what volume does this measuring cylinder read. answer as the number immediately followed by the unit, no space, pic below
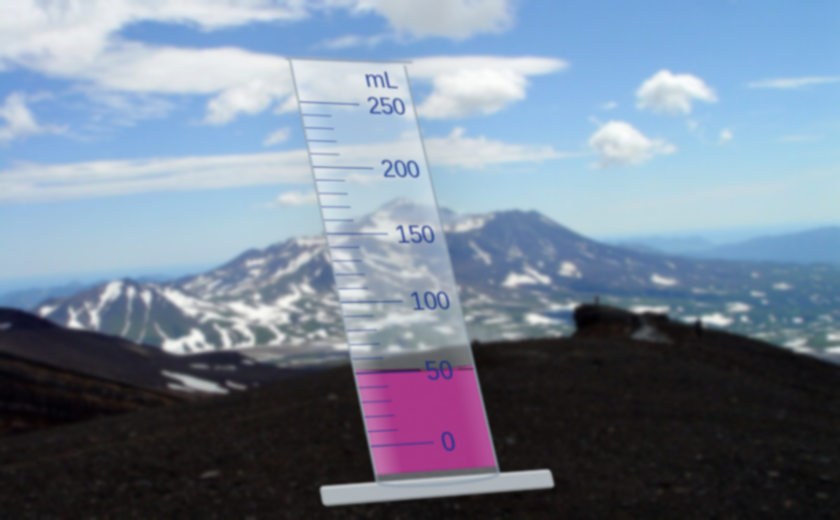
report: 50mL
